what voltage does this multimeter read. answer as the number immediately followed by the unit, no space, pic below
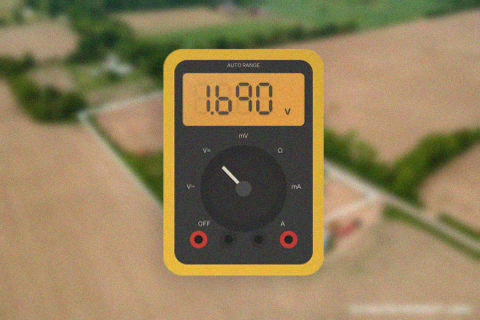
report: 1.690V
